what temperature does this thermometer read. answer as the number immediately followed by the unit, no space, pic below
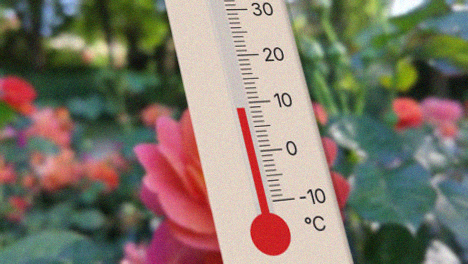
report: 9°C
